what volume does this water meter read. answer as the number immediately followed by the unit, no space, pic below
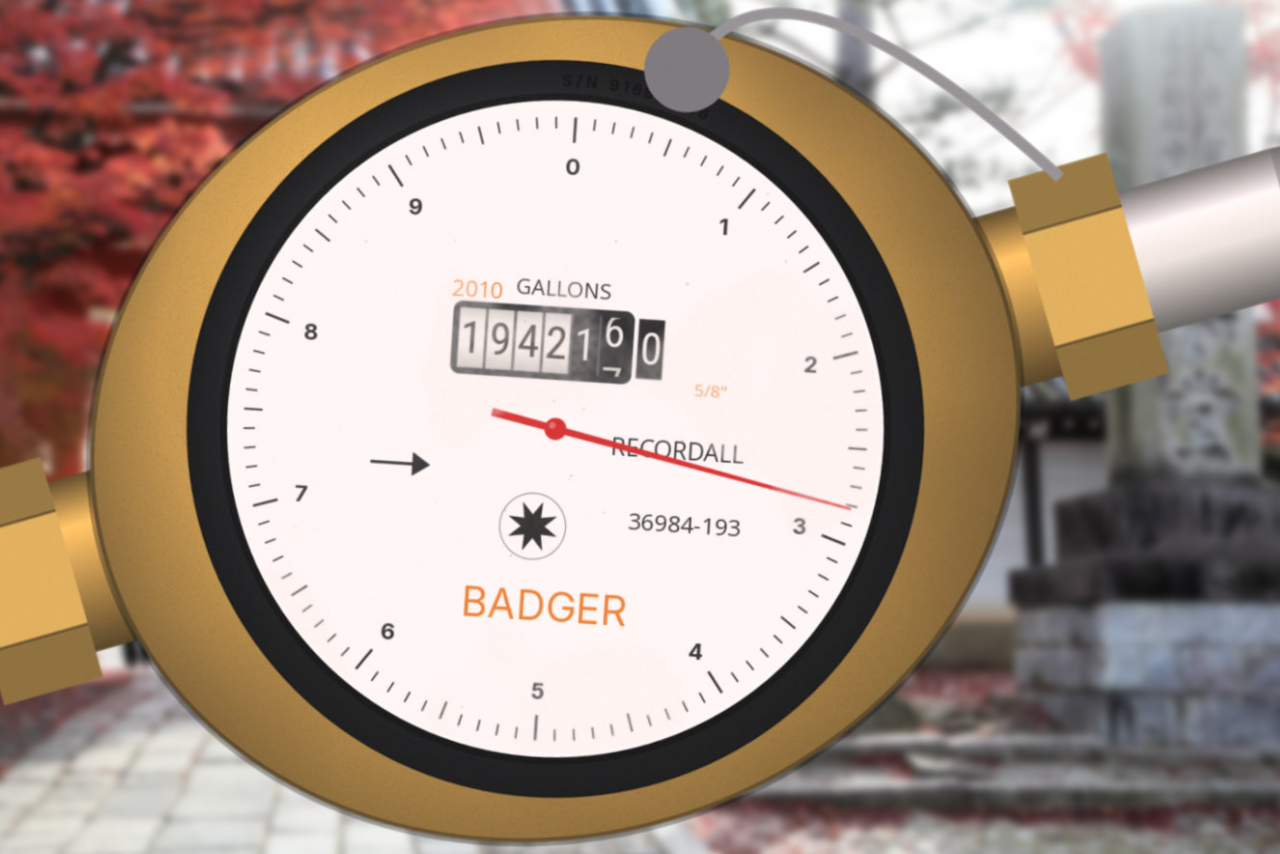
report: 1942162.8gal
